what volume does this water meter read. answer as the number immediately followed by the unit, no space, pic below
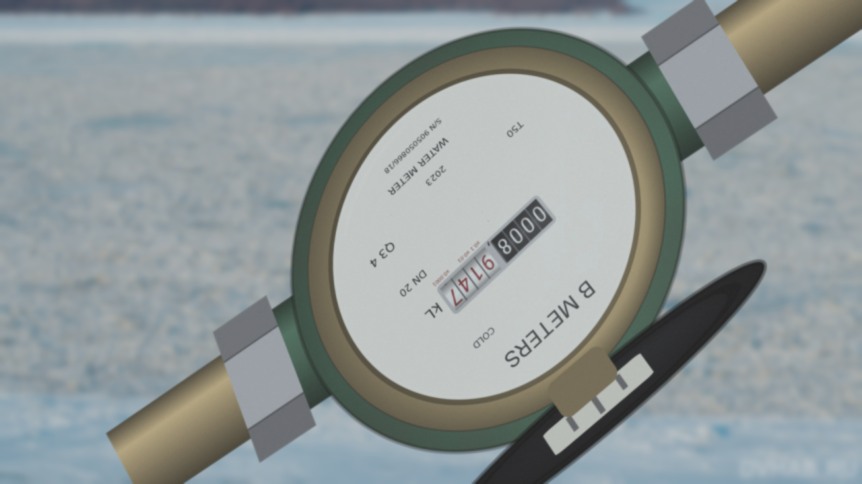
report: 8.9147kL
